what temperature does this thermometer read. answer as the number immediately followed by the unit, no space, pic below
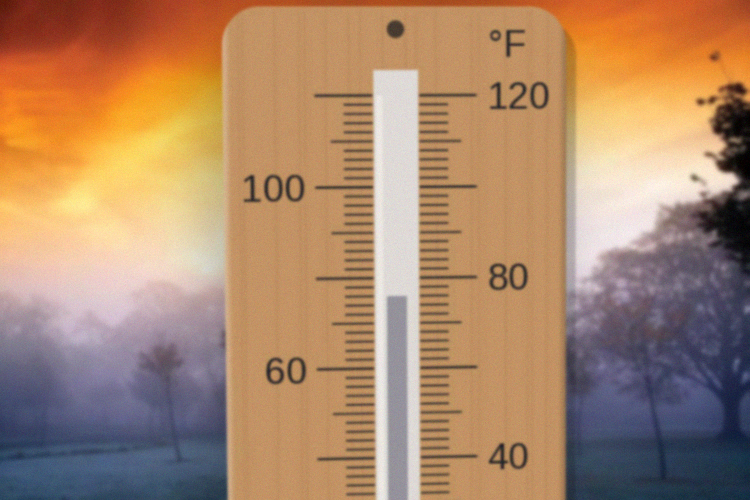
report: 76°F
